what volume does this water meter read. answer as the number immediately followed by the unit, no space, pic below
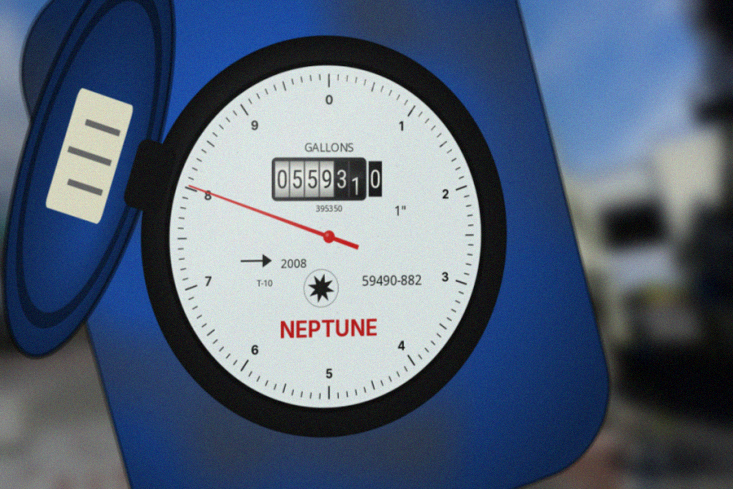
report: 559308.0gal
